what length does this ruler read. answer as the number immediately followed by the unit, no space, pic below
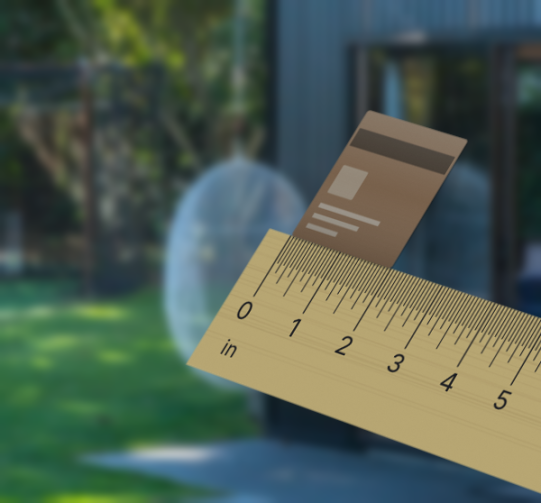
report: 2in
